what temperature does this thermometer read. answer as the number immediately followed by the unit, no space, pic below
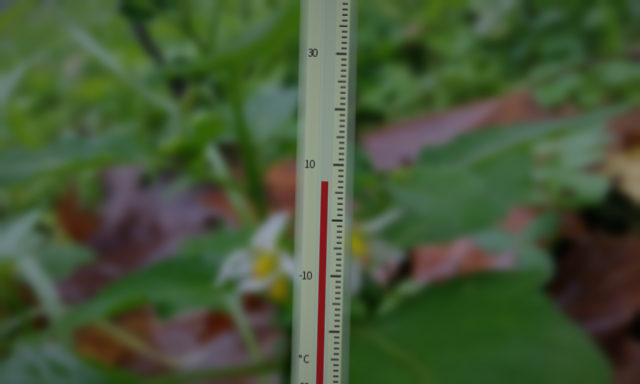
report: 7°C
